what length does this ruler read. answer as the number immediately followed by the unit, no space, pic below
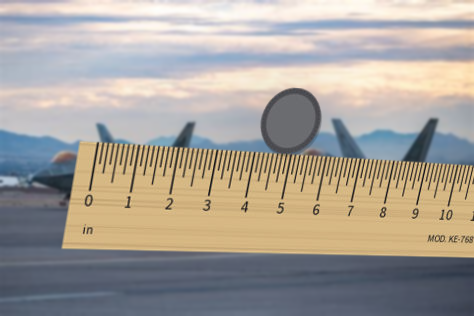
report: 1.625in
